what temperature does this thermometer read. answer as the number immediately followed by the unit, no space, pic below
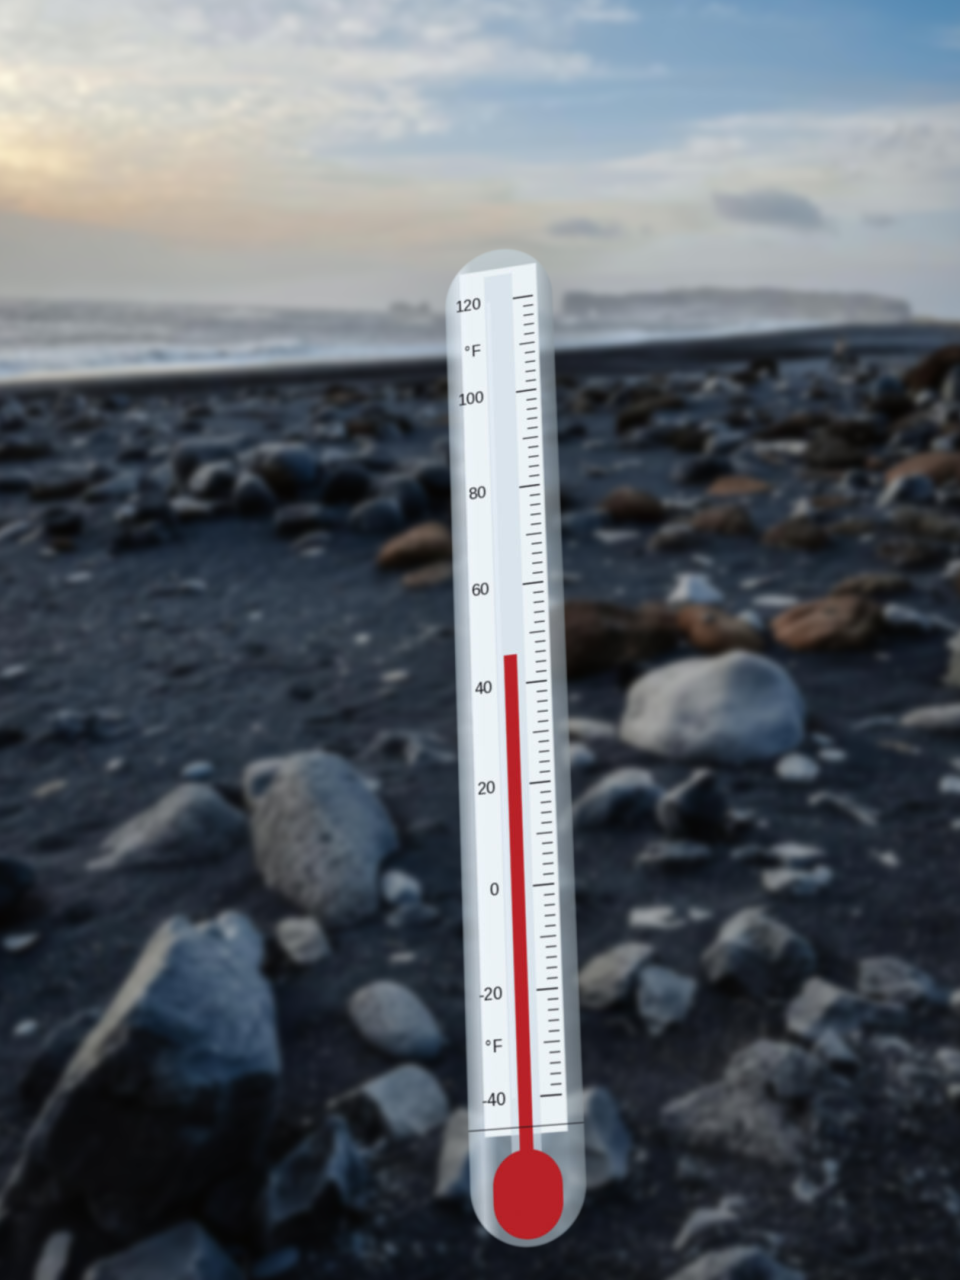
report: 46°F
